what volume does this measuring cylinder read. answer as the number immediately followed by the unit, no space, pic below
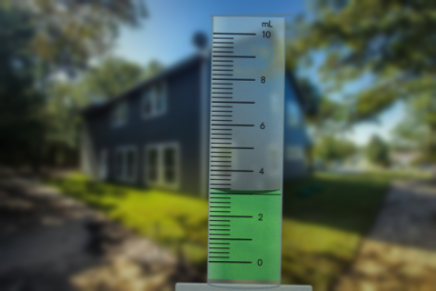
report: 3mL
